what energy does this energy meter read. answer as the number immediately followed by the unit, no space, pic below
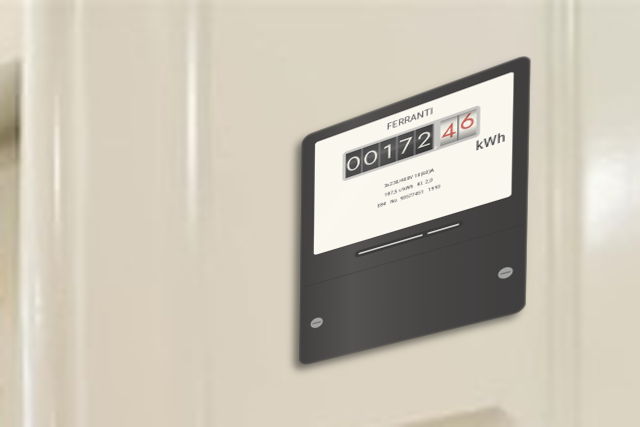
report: 172.46kWh
